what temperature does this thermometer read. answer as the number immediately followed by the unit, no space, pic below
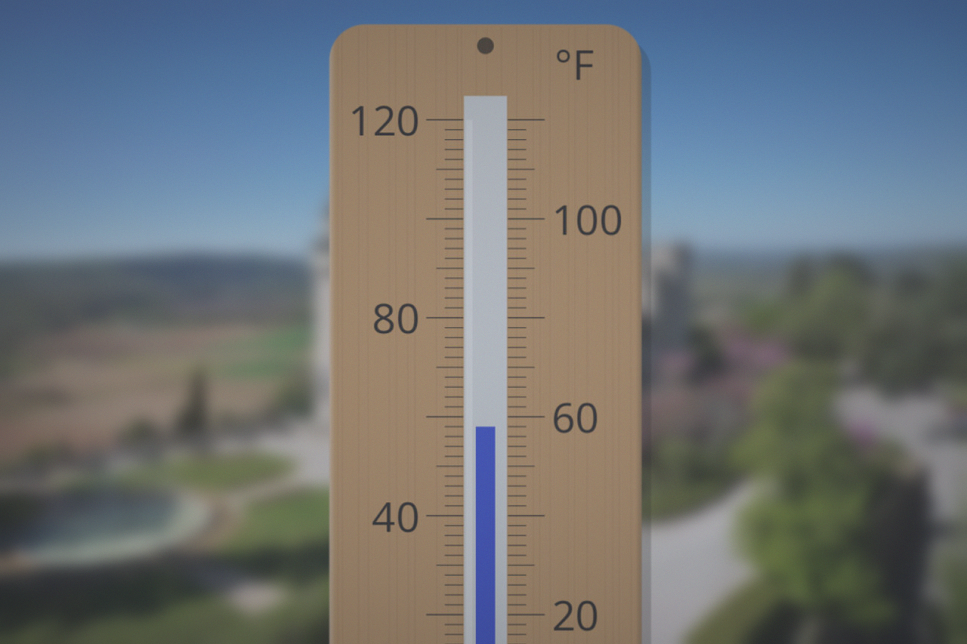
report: 58°F
